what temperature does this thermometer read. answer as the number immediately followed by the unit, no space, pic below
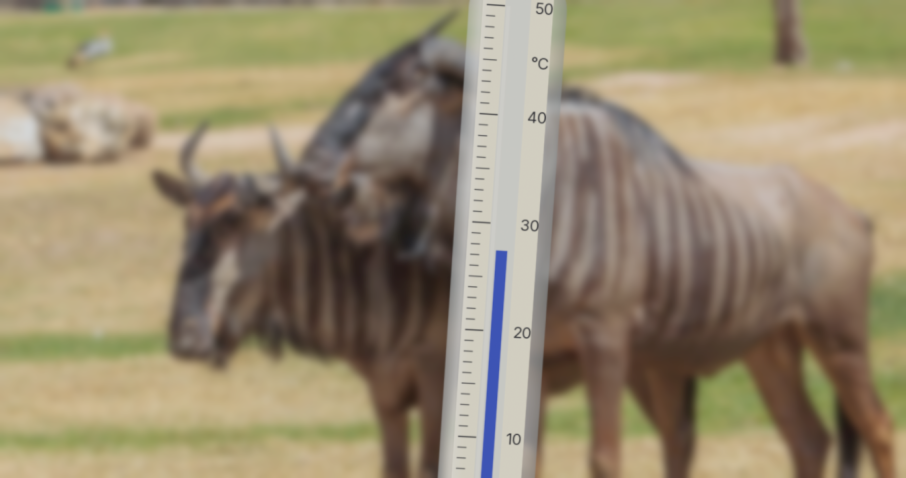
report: 27.5°C
